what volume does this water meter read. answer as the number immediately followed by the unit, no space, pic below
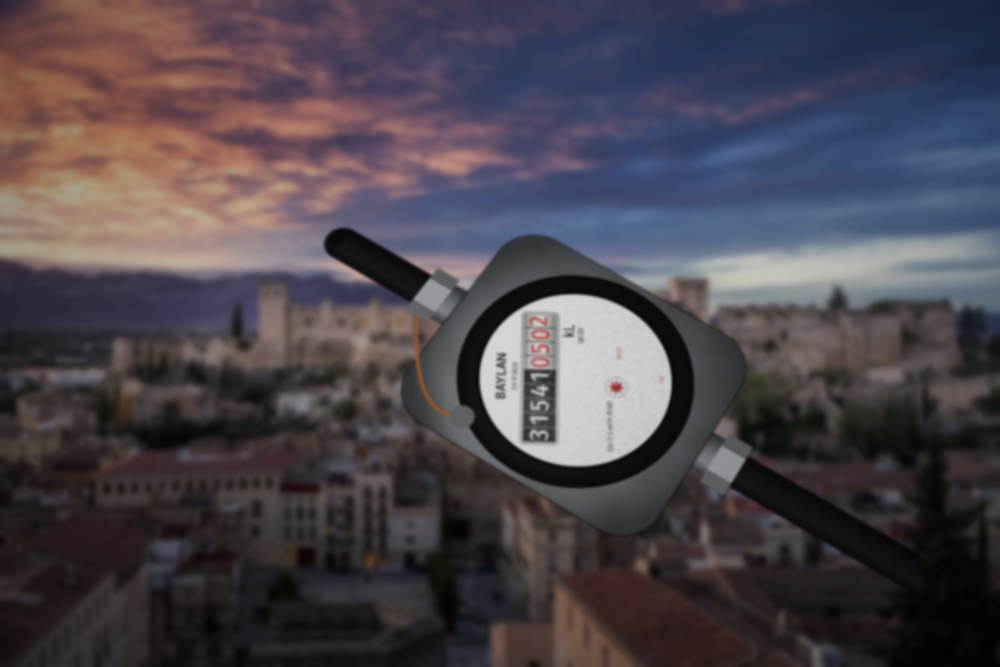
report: 31541.0502kL
